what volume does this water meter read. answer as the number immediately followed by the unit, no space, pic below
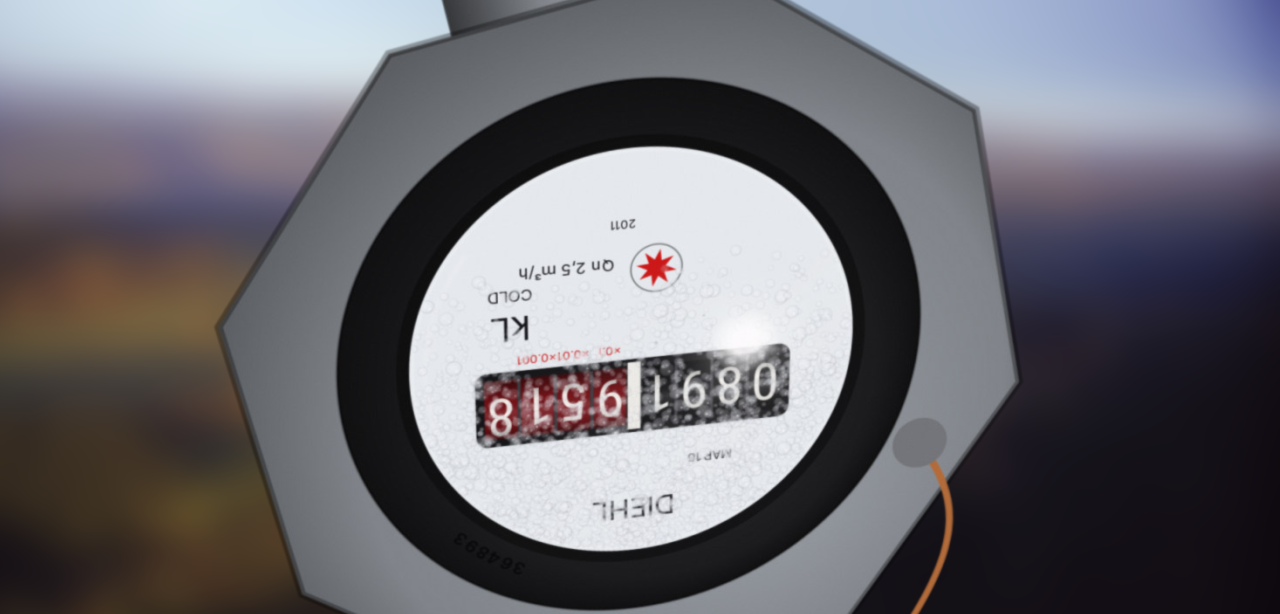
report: 891.9518kL
